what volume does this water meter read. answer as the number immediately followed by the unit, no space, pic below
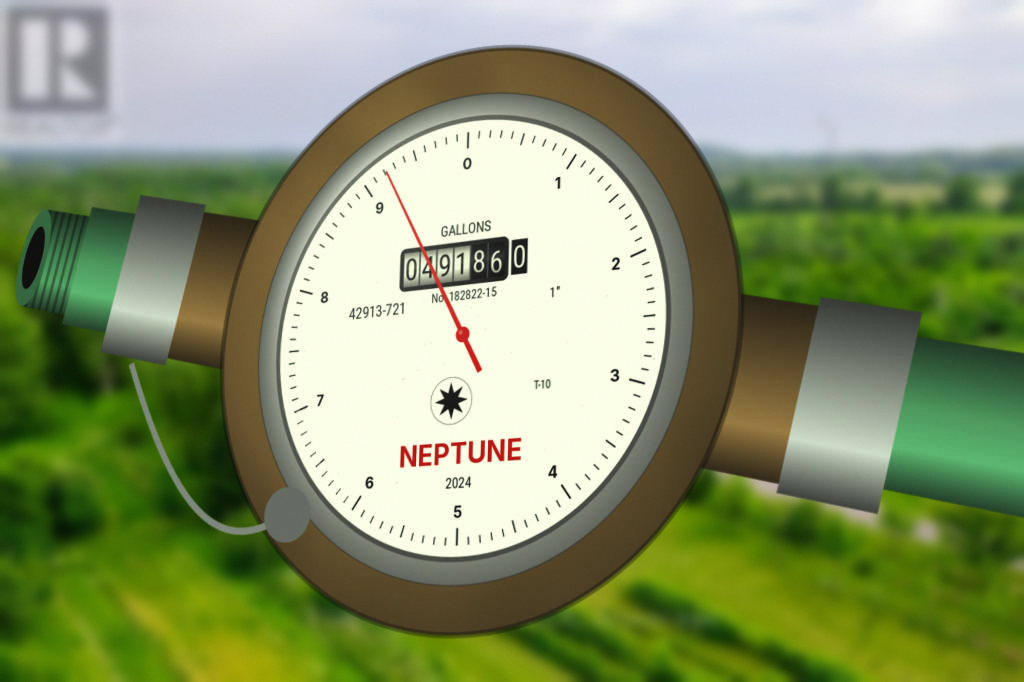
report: 491859.2gal
